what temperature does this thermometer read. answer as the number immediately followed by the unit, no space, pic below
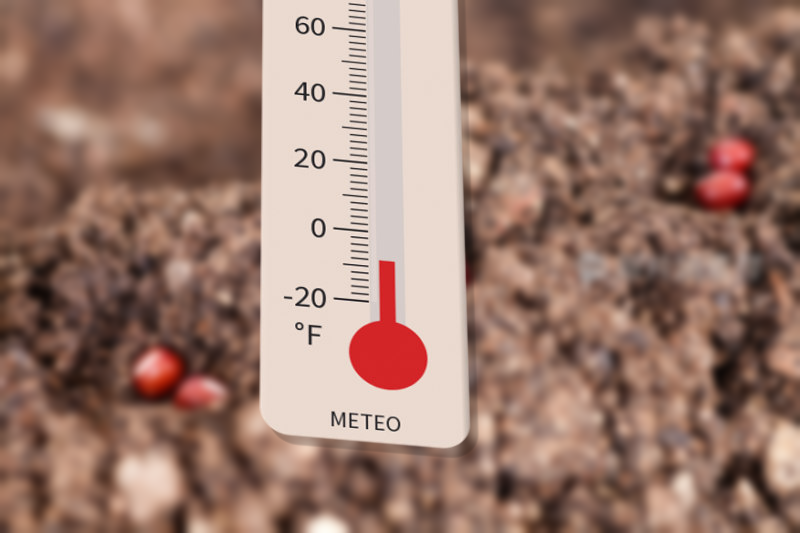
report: -8°F
